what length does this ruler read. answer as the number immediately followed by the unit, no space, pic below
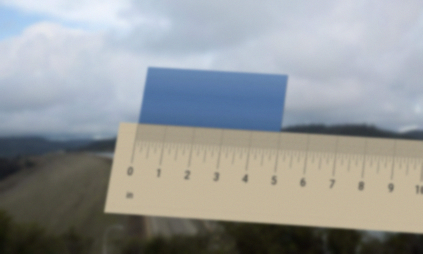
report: 5in
